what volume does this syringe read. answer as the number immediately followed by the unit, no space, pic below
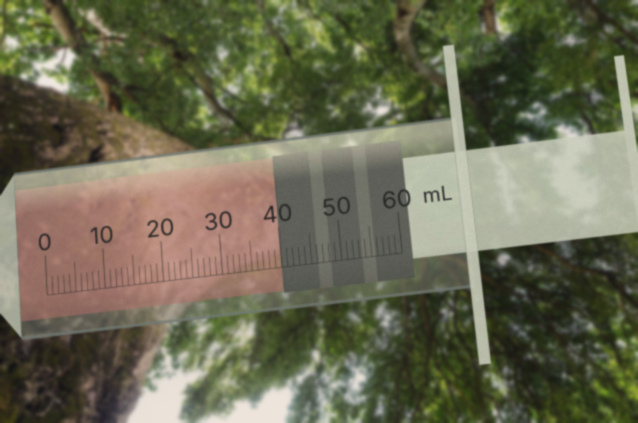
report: 40mL
